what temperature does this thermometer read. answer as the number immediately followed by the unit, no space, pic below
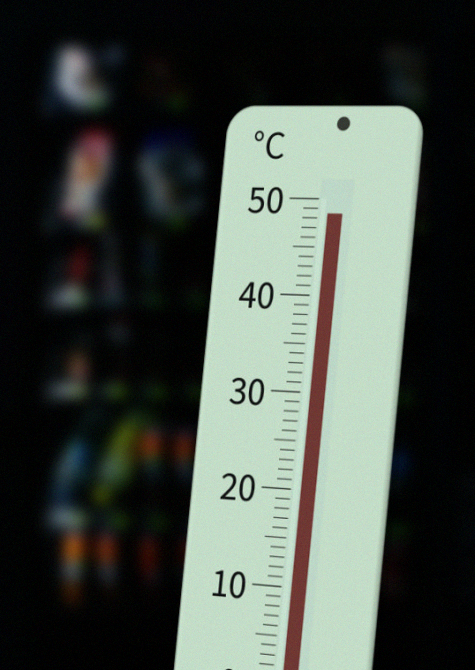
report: 48.5°C
